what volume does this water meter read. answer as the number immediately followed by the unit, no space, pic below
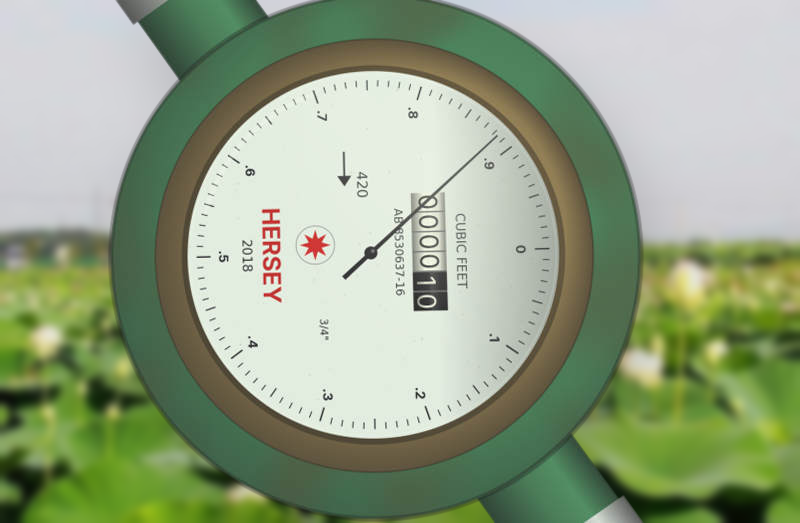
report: 9.88ft³
